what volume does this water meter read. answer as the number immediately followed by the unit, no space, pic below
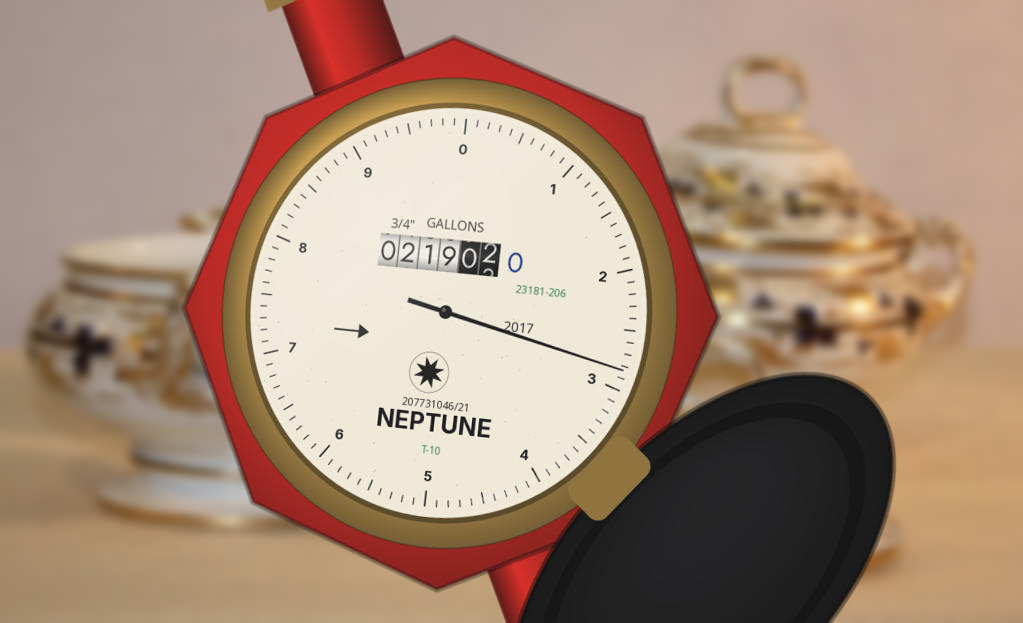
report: 219022.8gal
